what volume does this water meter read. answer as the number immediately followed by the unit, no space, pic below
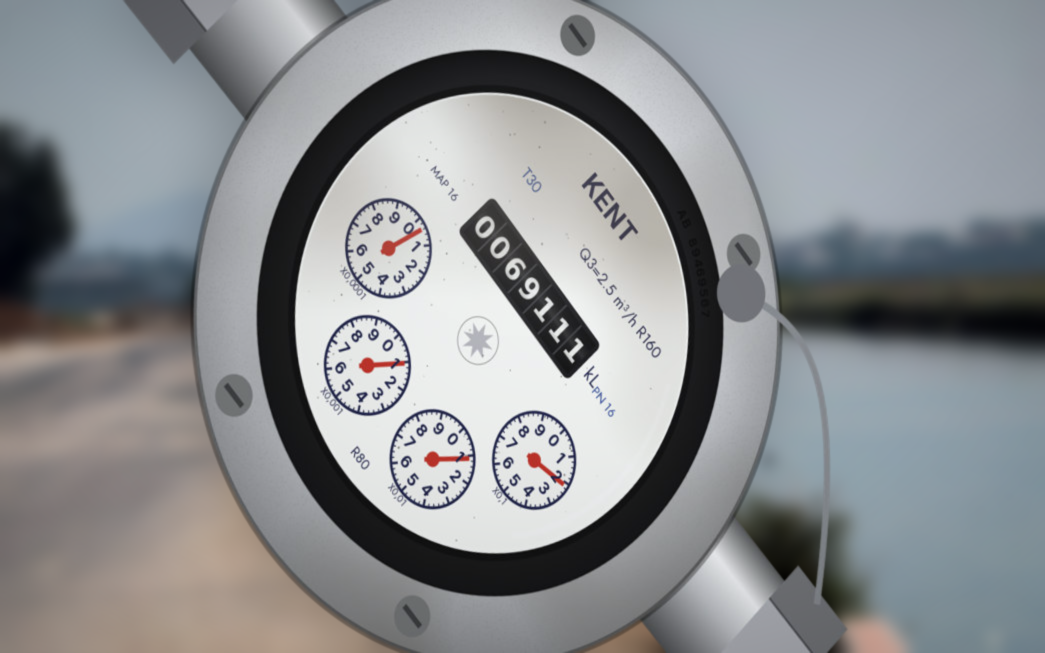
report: 69111.2110kL
